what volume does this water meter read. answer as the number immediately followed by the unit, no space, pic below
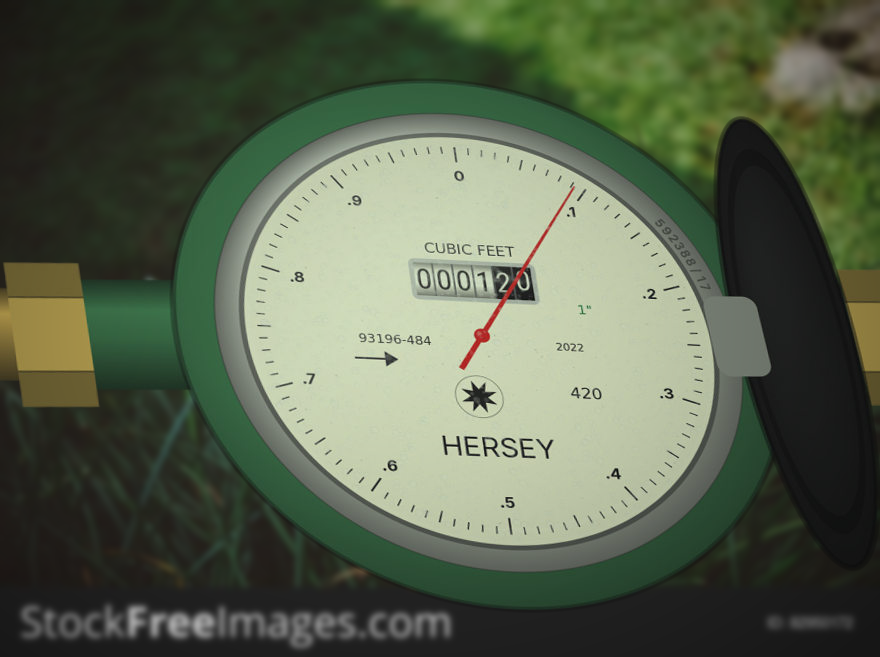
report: 120.09ft³
